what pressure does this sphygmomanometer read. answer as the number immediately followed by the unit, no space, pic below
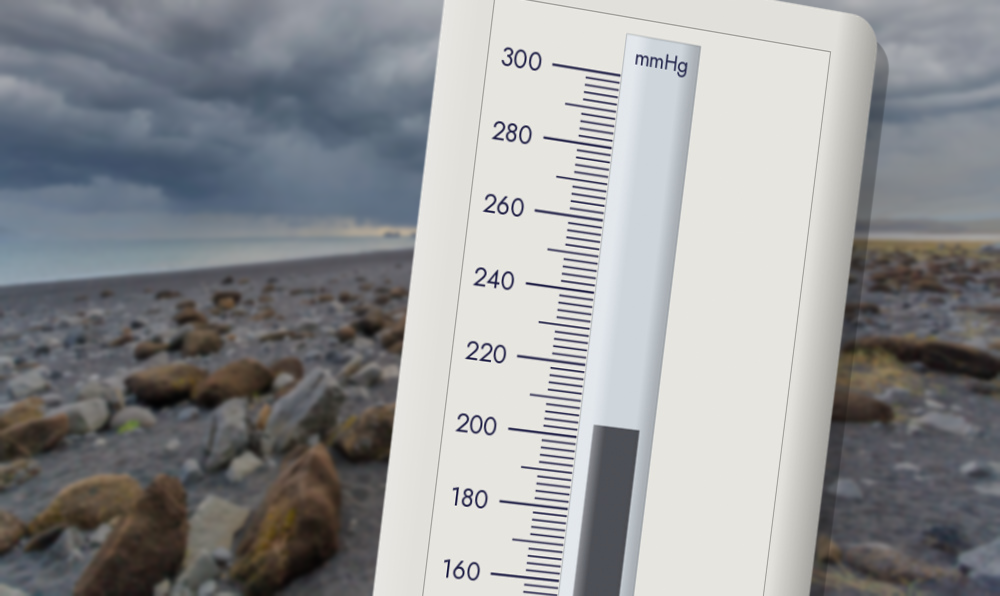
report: 204mmHg
